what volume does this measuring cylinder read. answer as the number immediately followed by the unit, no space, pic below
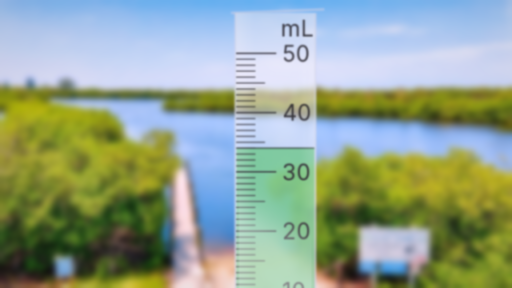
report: 34mL
